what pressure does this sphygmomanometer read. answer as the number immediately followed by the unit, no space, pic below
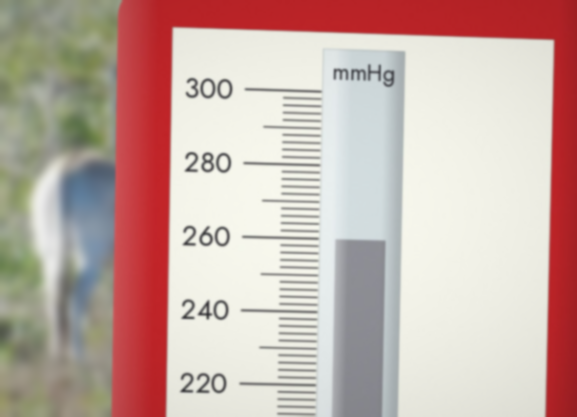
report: 260mmHg
